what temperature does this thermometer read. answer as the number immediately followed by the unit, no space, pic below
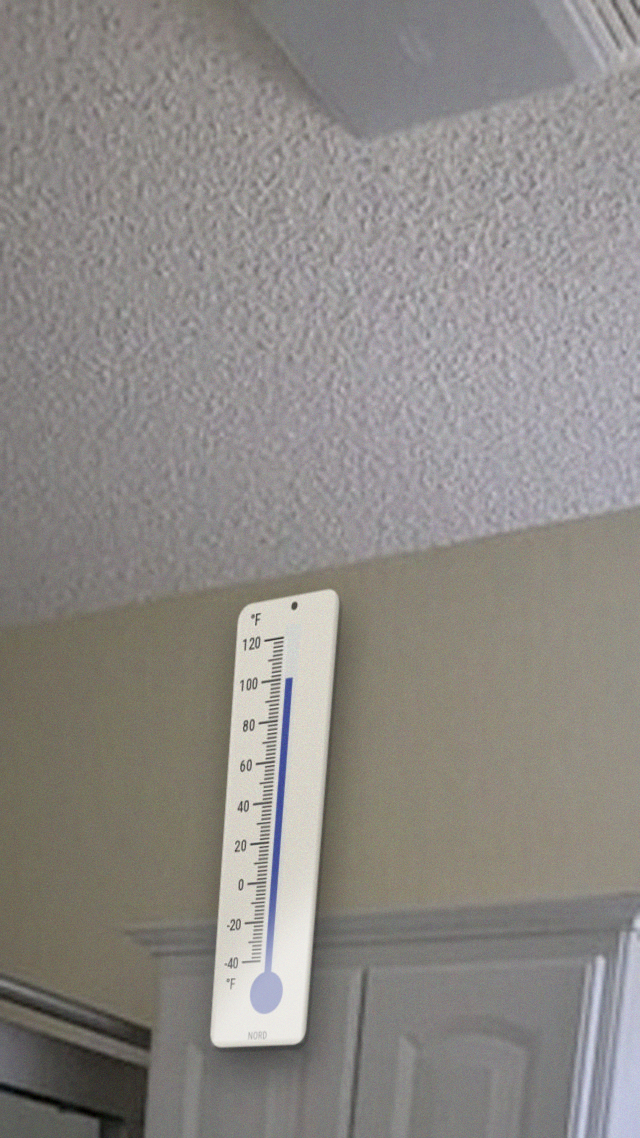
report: 100°F
